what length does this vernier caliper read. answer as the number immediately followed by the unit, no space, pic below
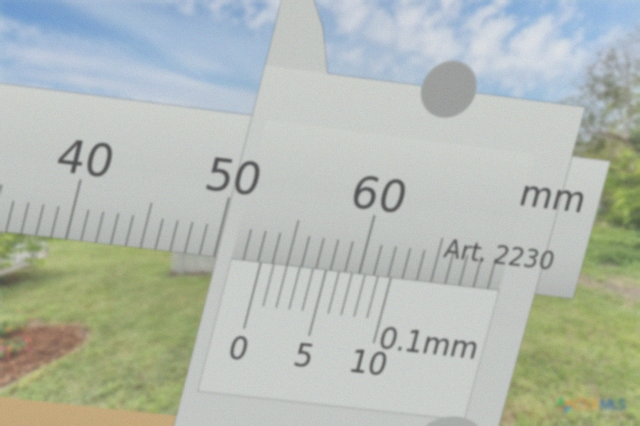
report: 53.2mm
